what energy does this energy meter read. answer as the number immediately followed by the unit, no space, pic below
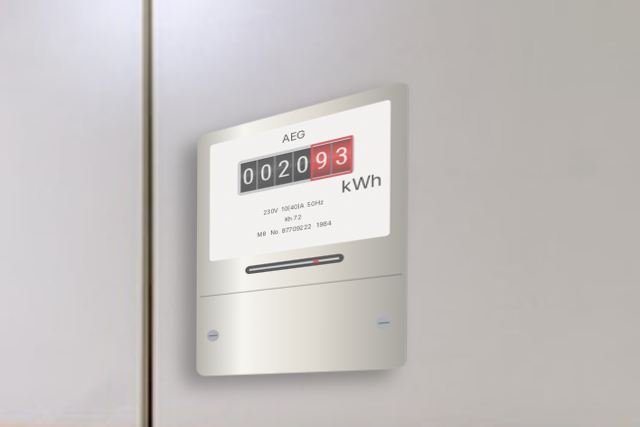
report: 20.93kWh
